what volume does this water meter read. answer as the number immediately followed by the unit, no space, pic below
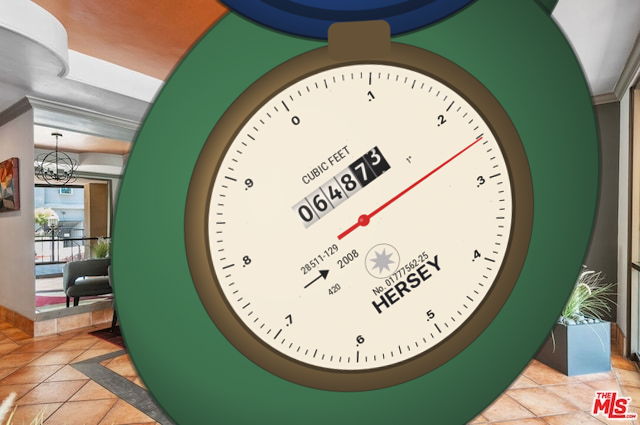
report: 64873.25ft³
